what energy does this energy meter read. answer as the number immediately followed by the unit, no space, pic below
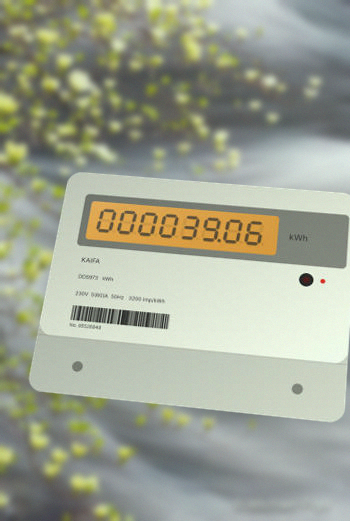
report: 39.06kWh
